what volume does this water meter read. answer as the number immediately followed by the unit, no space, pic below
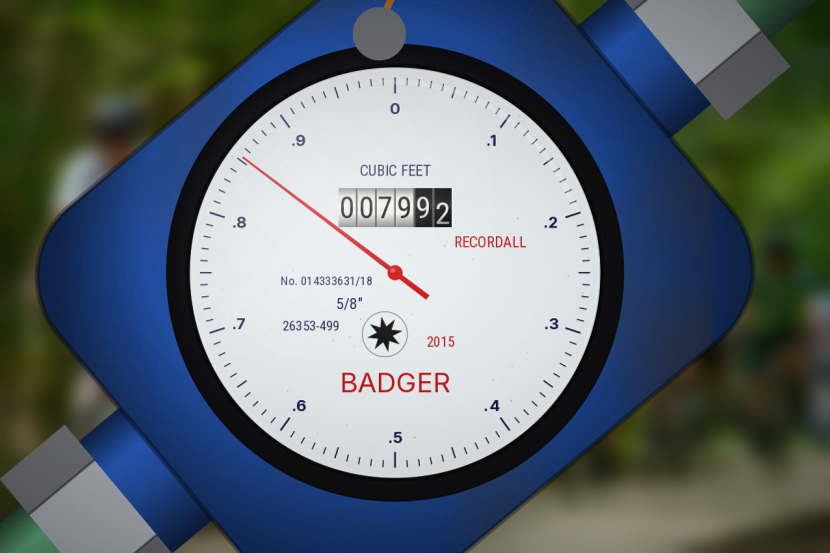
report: 7991.85ft³
